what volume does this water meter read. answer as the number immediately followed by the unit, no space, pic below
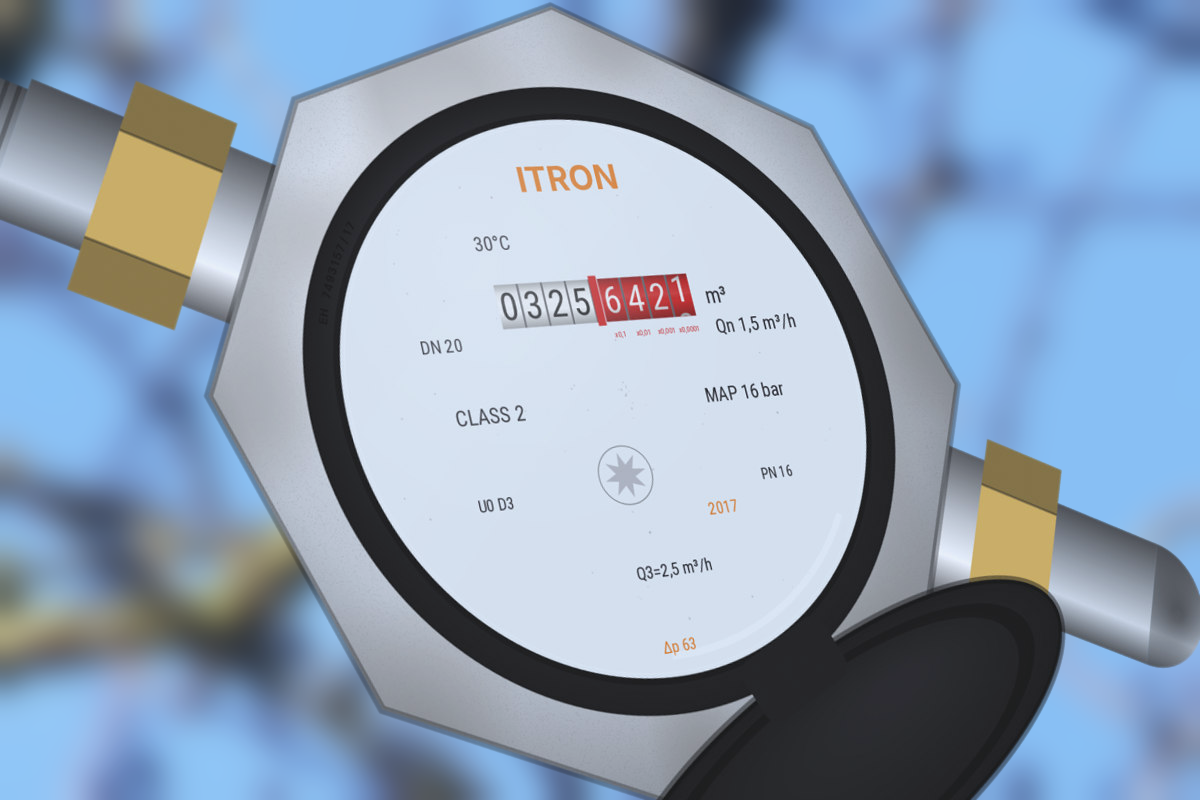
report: 325.6421m³
